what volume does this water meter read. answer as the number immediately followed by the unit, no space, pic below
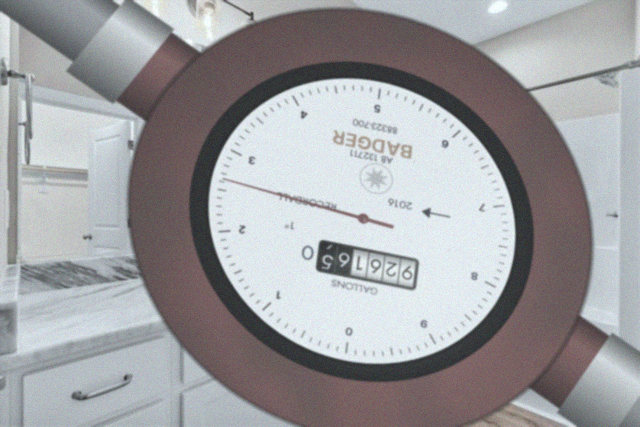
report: 9261652.6gal
